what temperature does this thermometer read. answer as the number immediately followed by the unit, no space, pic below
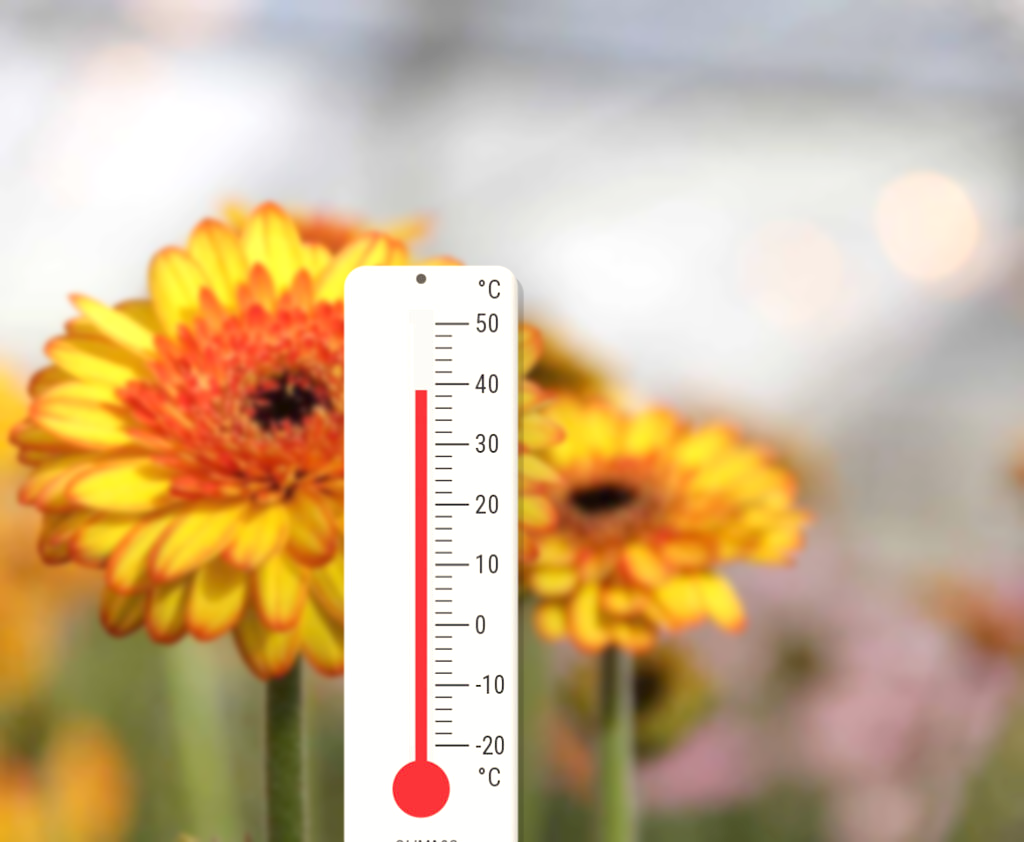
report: 39°C
